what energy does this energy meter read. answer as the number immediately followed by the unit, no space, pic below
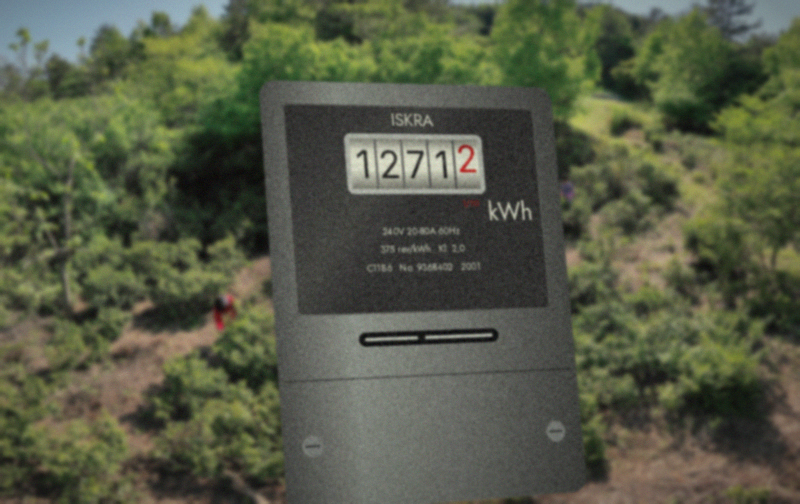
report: 1271.2kWh
